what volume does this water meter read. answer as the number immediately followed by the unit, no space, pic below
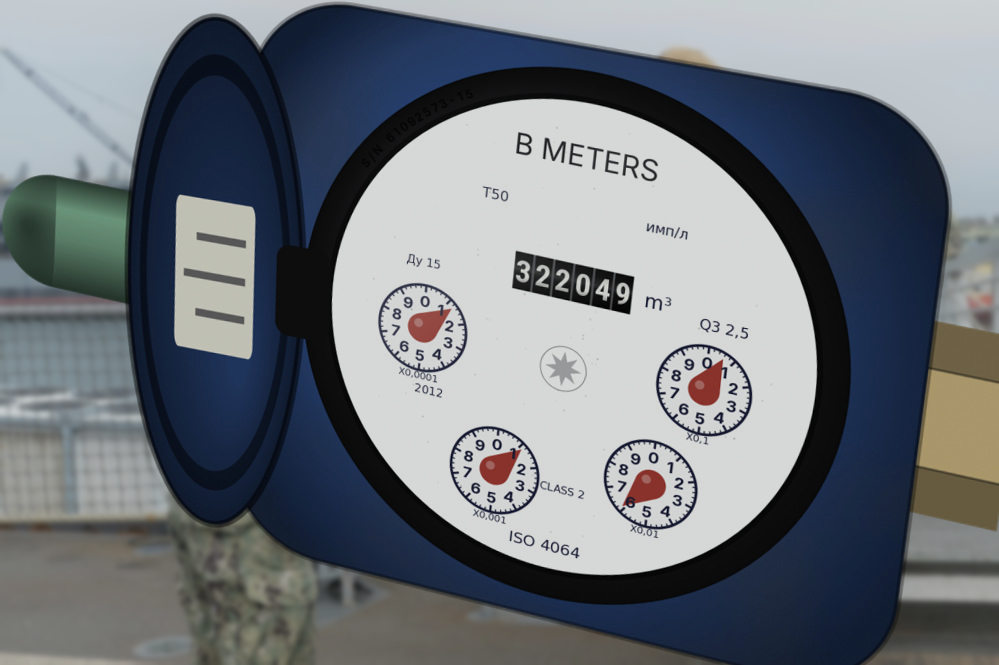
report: 322049.0611m³
